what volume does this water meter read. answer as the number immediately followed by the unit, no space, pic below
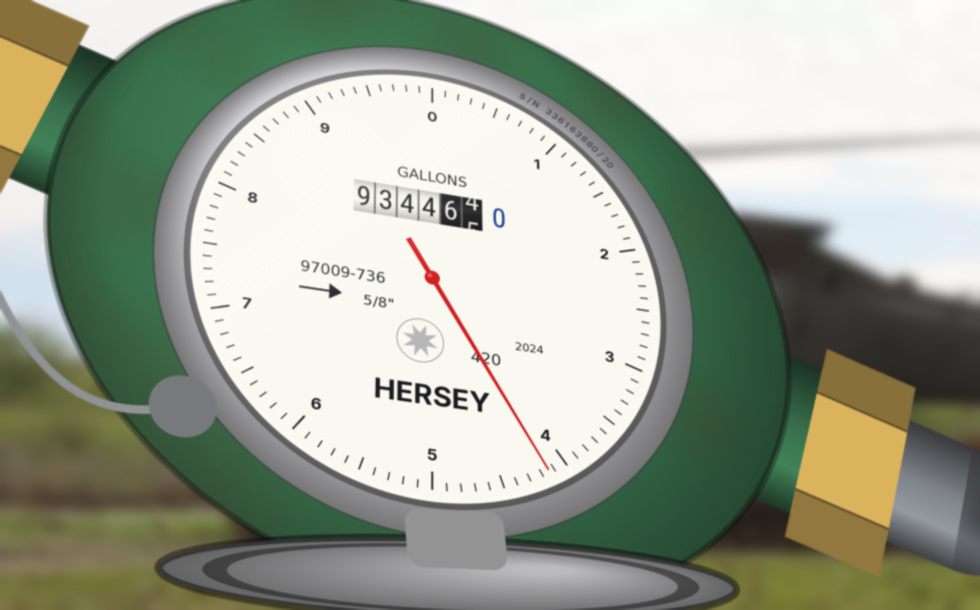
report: 9344644.1gal
